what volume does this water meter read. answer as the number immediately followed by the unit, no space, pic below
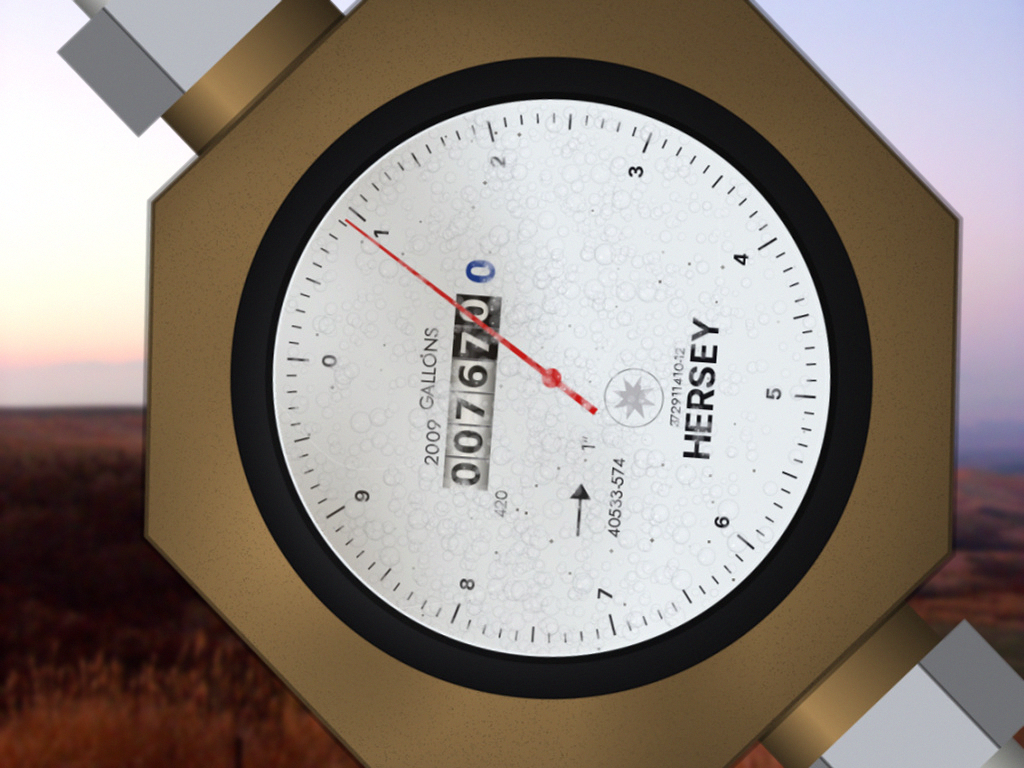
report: 76700.9gal
